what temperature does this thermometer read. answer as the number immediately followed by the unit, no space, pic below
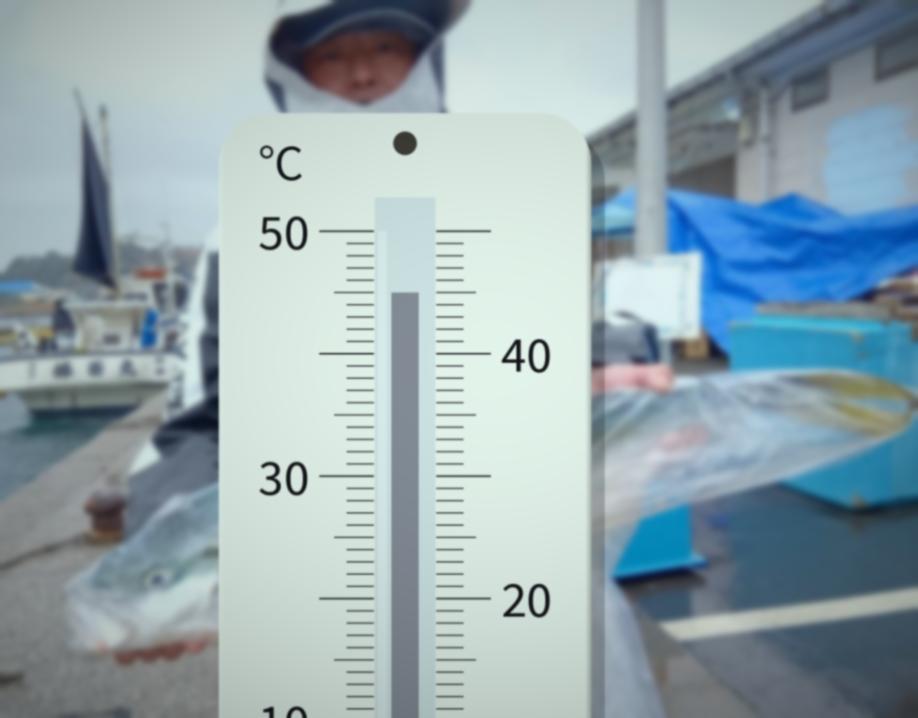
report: 45°C
